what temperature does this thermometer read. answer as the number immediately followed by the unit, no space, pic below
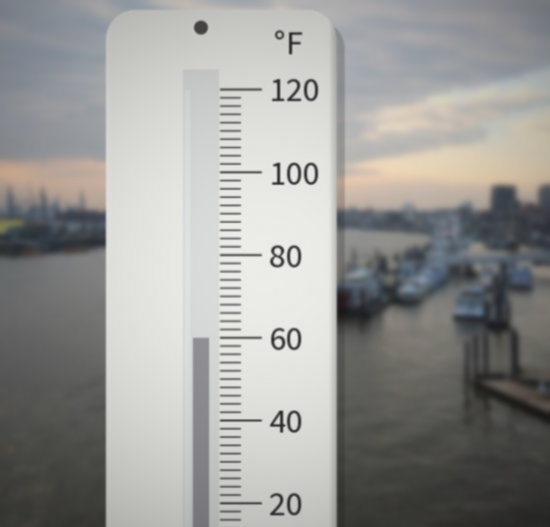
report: 60°F
